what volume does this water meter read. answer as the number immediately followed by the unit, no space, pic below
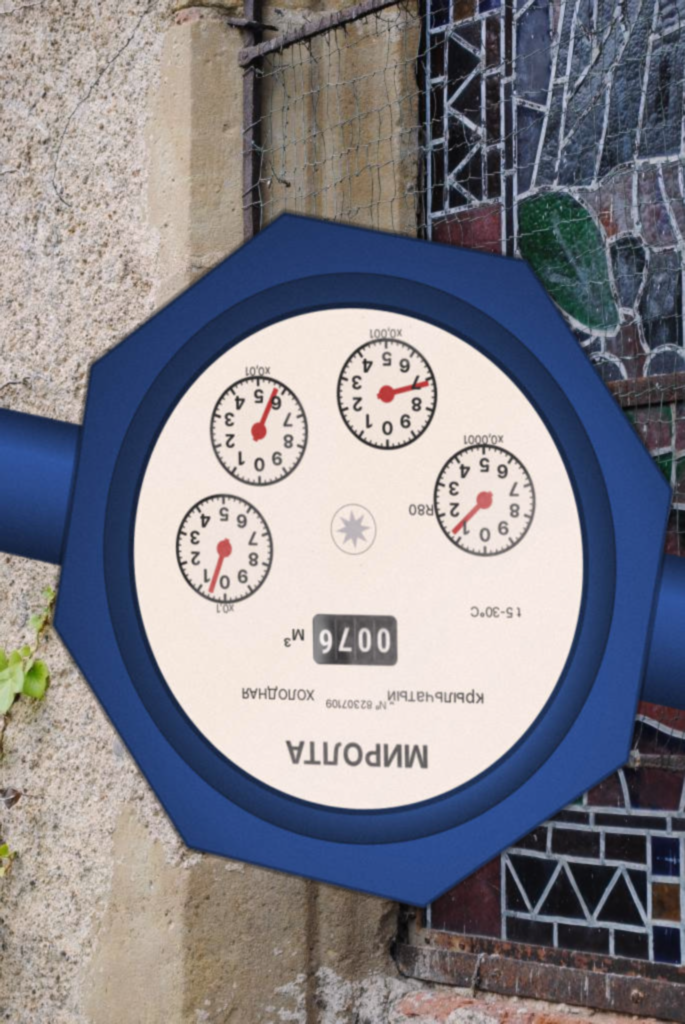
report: 76.0571m³
